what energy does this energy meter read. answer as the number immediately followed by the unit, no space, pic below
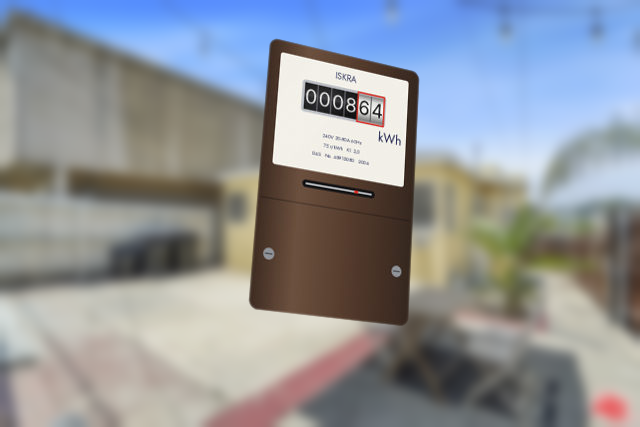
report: 8.64kWh
